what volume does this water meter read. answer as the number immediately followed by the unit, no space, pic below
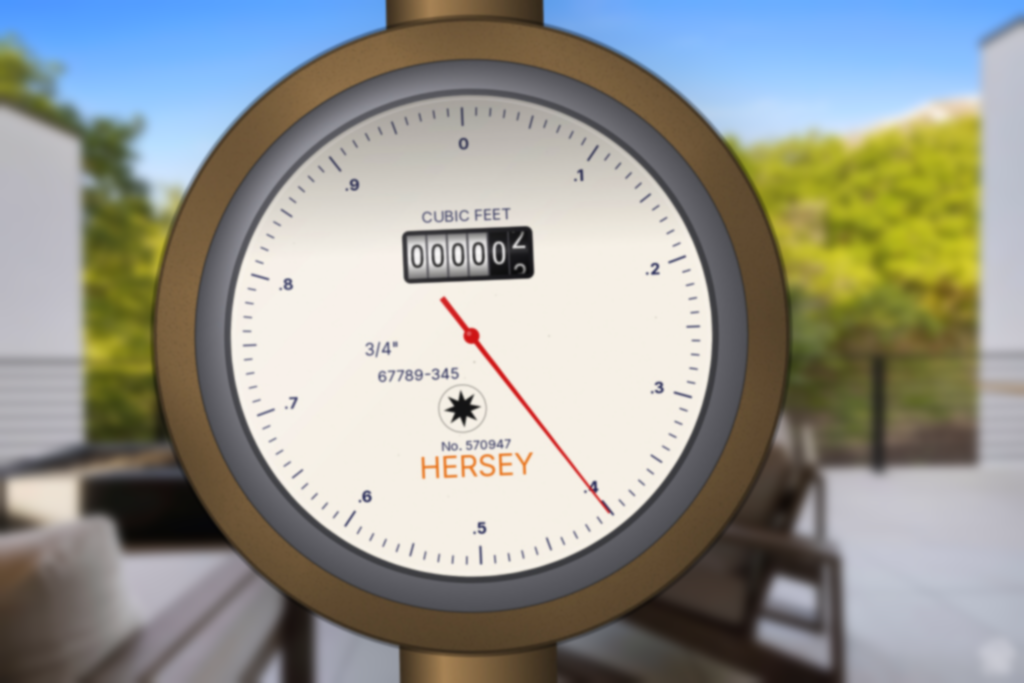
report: 2.40ft³
